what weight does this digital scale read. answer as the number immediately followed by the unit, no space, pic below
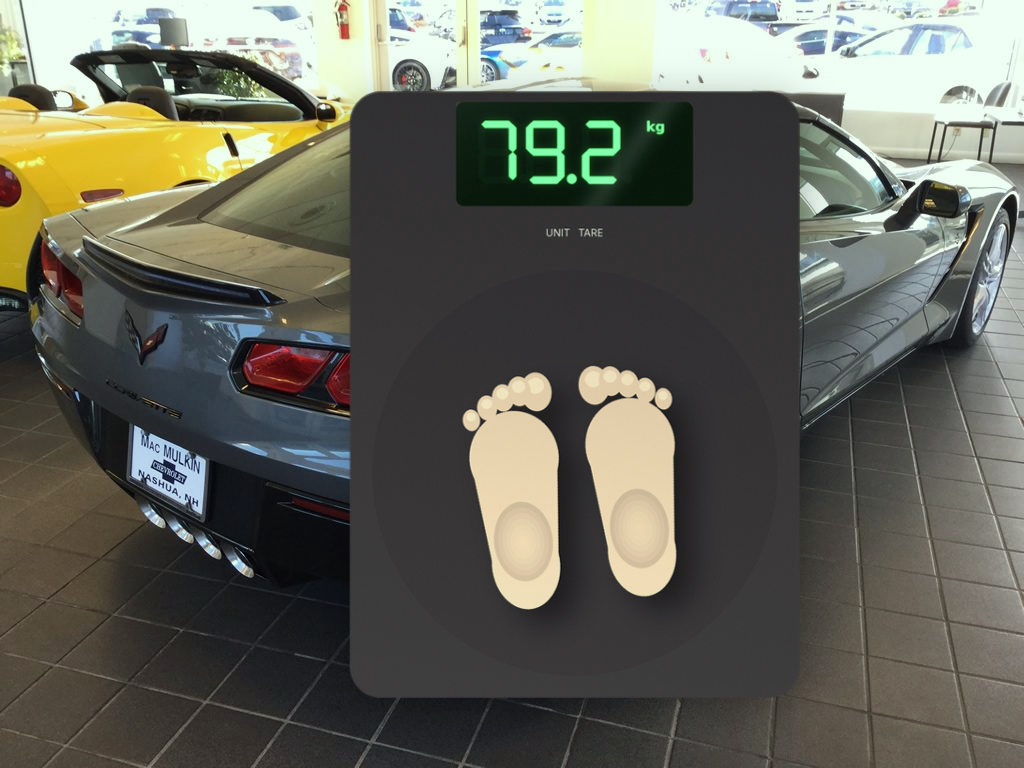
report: 79.2kg
